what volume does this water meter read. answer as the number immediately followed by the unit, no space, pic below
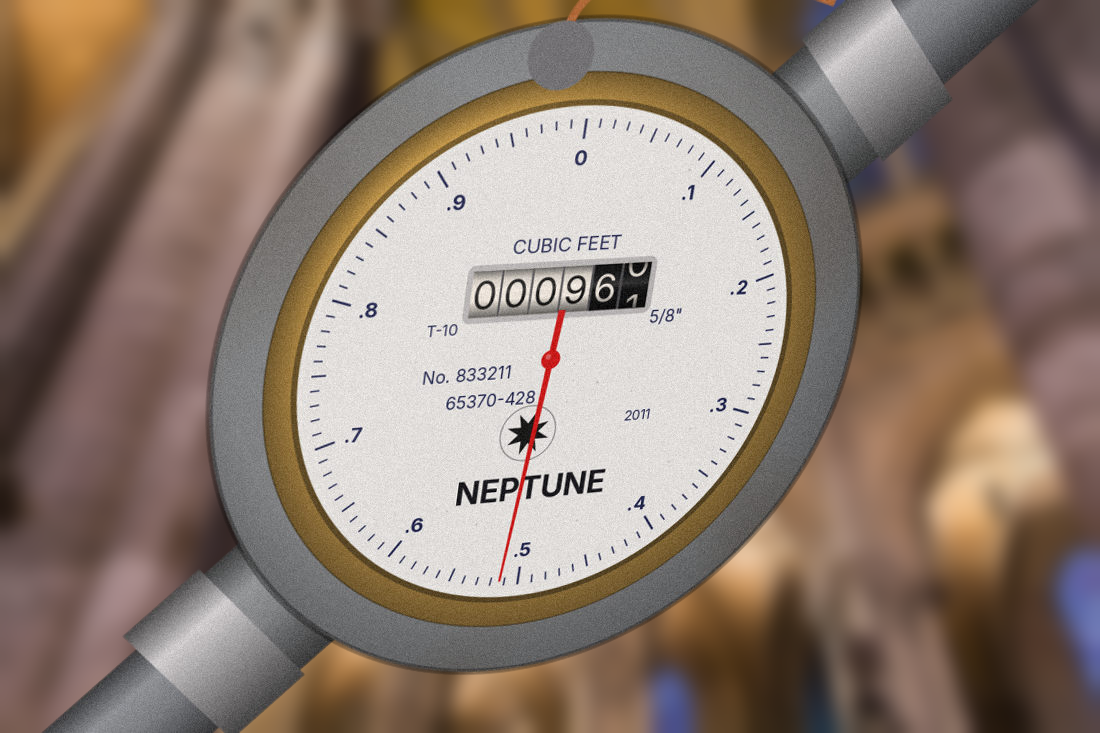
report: 960.51ft³
